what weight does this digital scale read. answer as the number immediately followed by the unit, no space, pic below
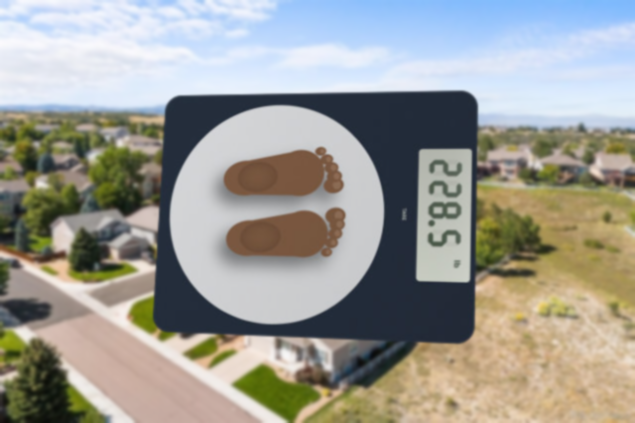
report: 228.5lb
